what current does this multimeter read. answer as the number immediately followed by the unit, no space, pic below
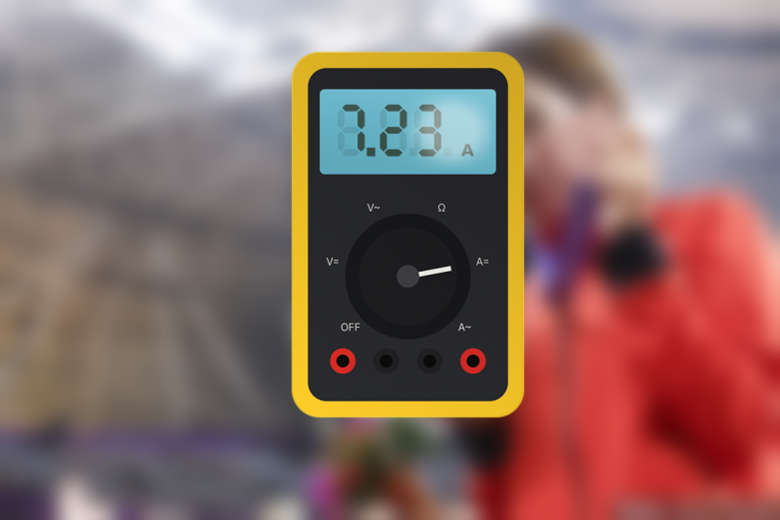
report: 7.23A
